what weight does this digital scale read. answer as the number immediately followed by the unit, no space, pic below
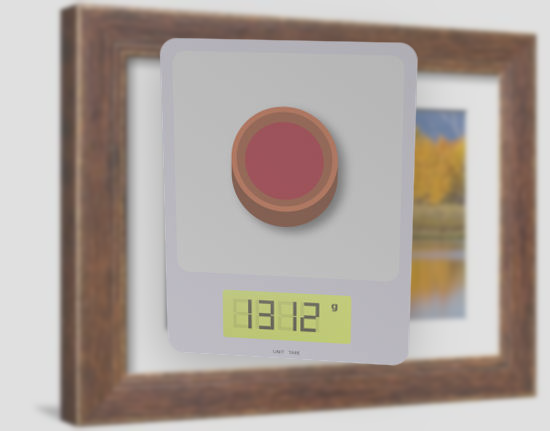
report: 1312g
